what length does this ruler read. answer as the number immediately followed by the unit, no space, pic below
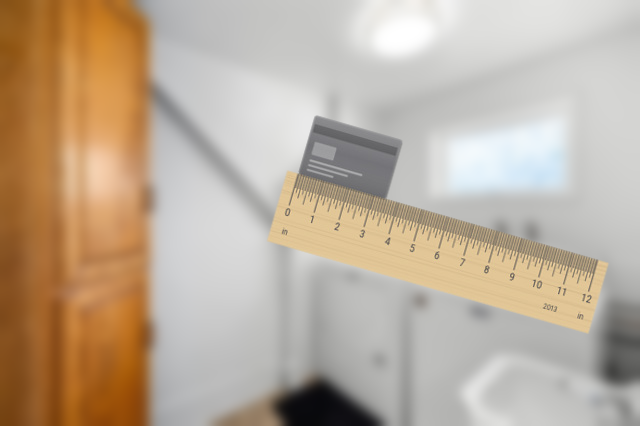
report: 3.5in
